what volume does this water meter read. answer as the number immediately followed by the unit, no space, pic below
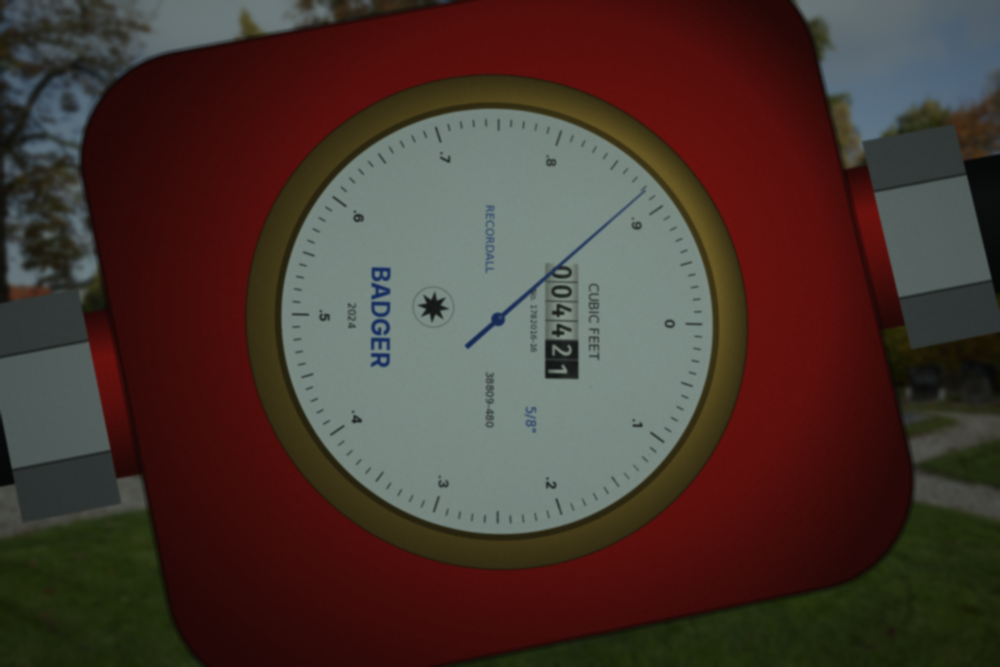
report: 4420.88ft³
